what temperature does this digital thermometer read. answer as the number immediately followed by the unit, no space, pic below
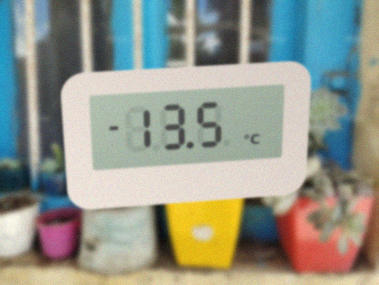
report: -13.5°C
